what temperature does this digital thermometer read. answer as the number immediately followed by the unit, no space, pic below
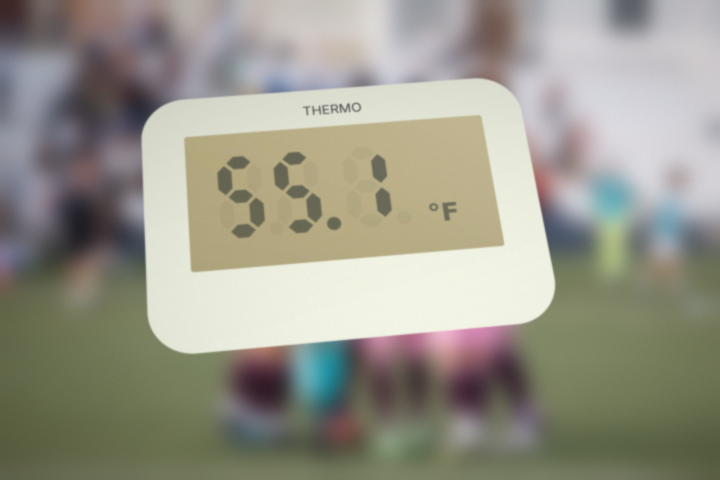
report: 55.1°F
